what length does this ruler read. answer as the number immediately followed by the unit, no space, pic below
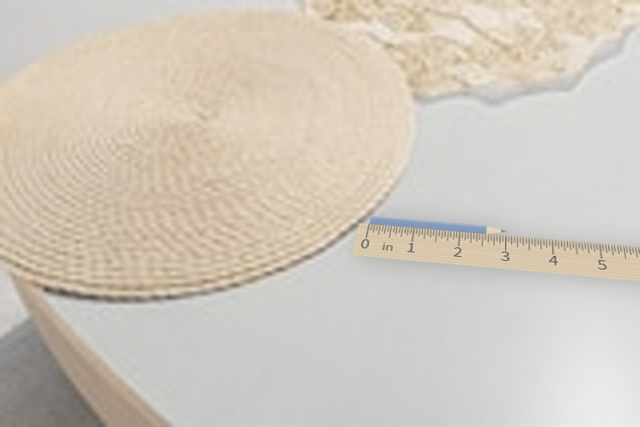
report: 3in
